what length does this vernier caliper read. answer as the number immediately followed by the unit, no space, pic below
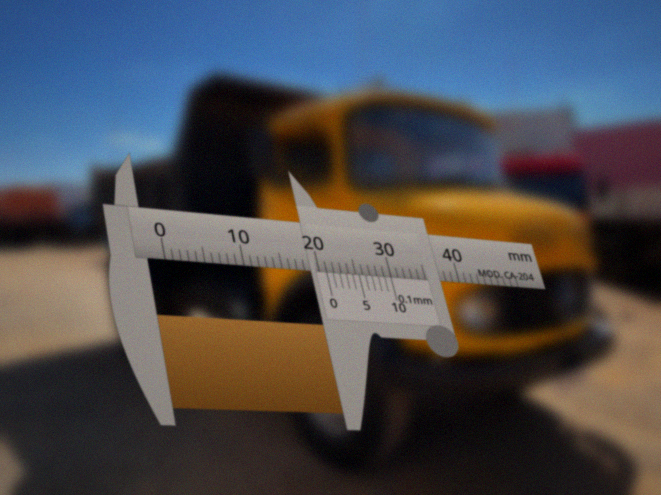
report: 21.0mm
